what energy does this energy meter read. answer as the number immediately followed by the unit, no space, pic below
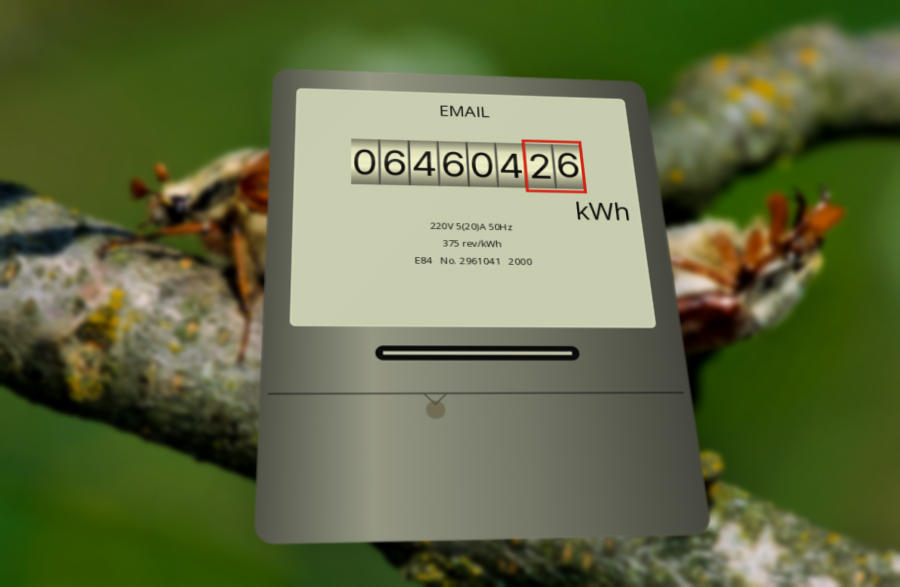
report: 64604.26kWh
